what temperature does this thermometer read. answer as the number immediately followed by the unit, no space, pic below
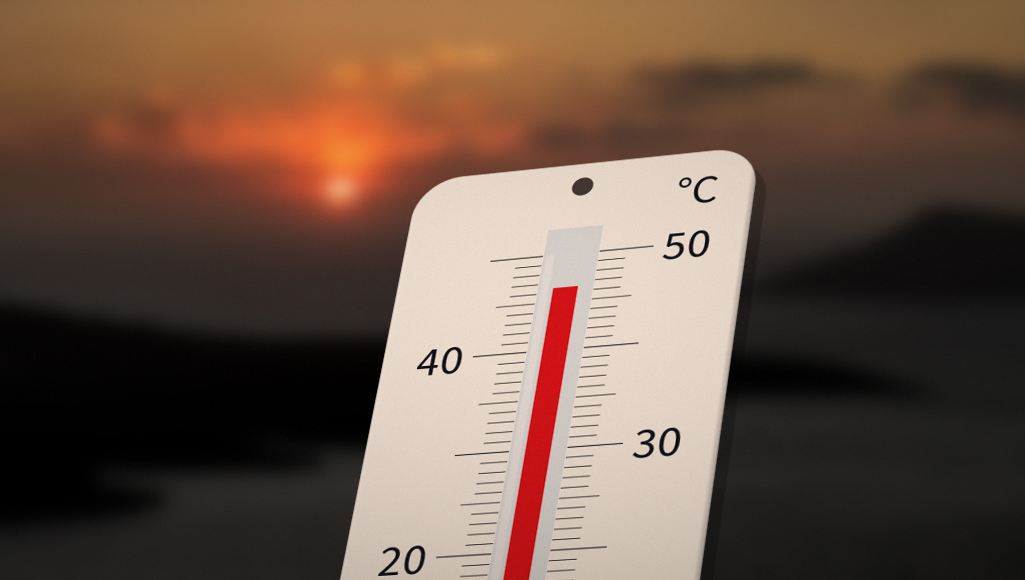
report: 46.5°C
